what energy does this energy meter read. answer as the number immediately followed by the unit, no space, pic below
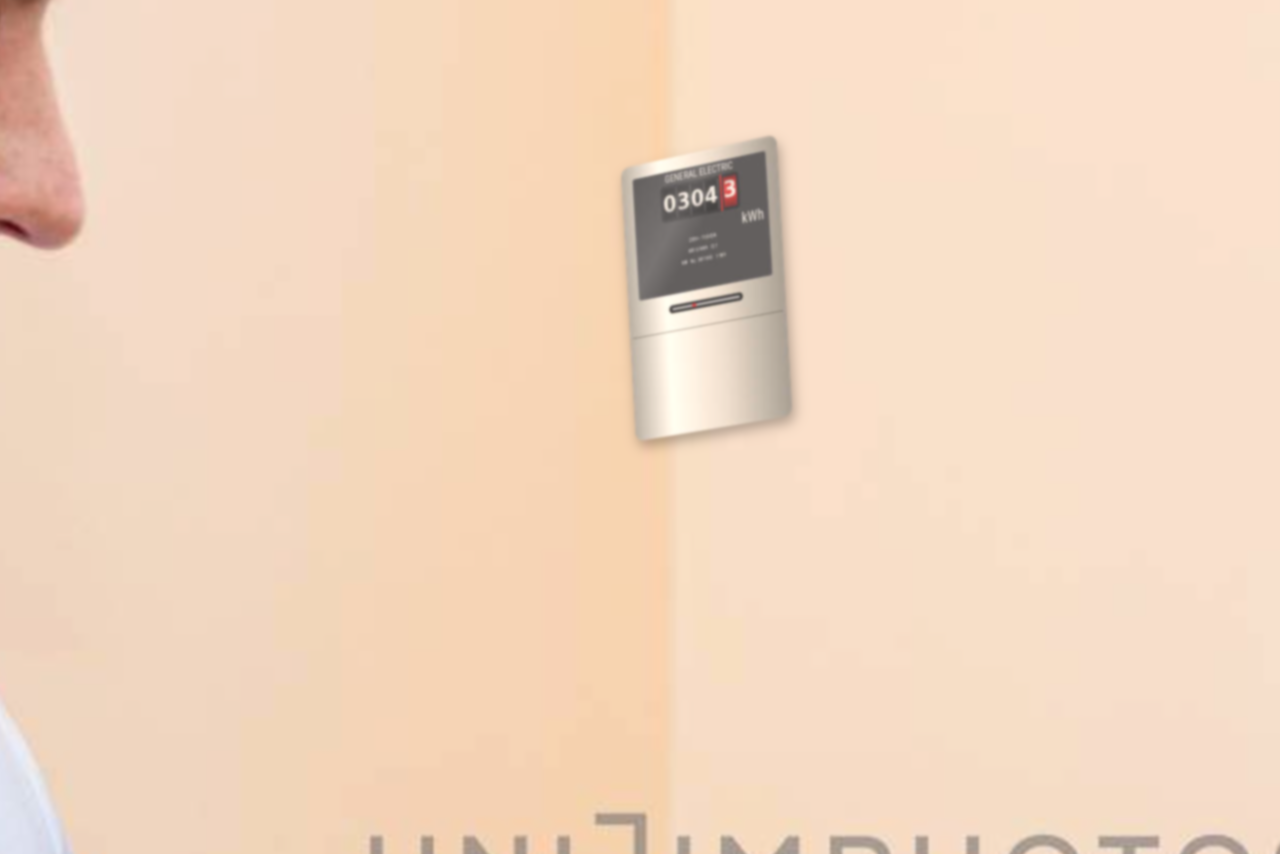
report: 304.3kWh
